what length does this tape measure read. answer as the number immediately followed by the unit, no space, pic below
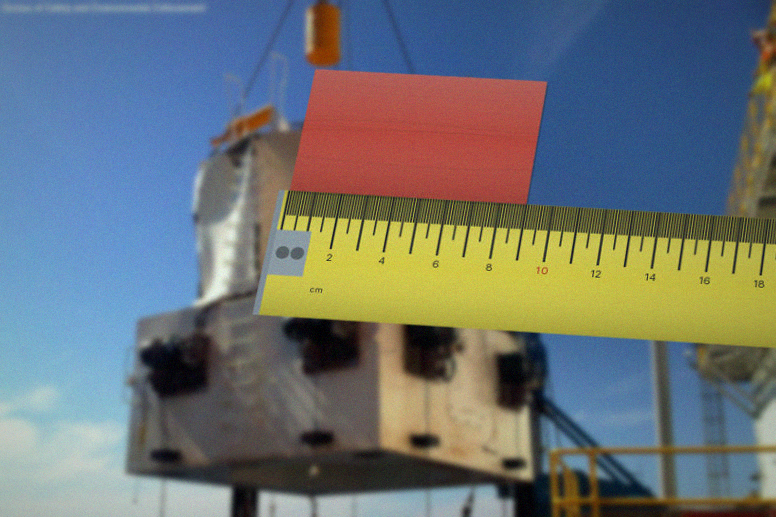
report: 9cm
